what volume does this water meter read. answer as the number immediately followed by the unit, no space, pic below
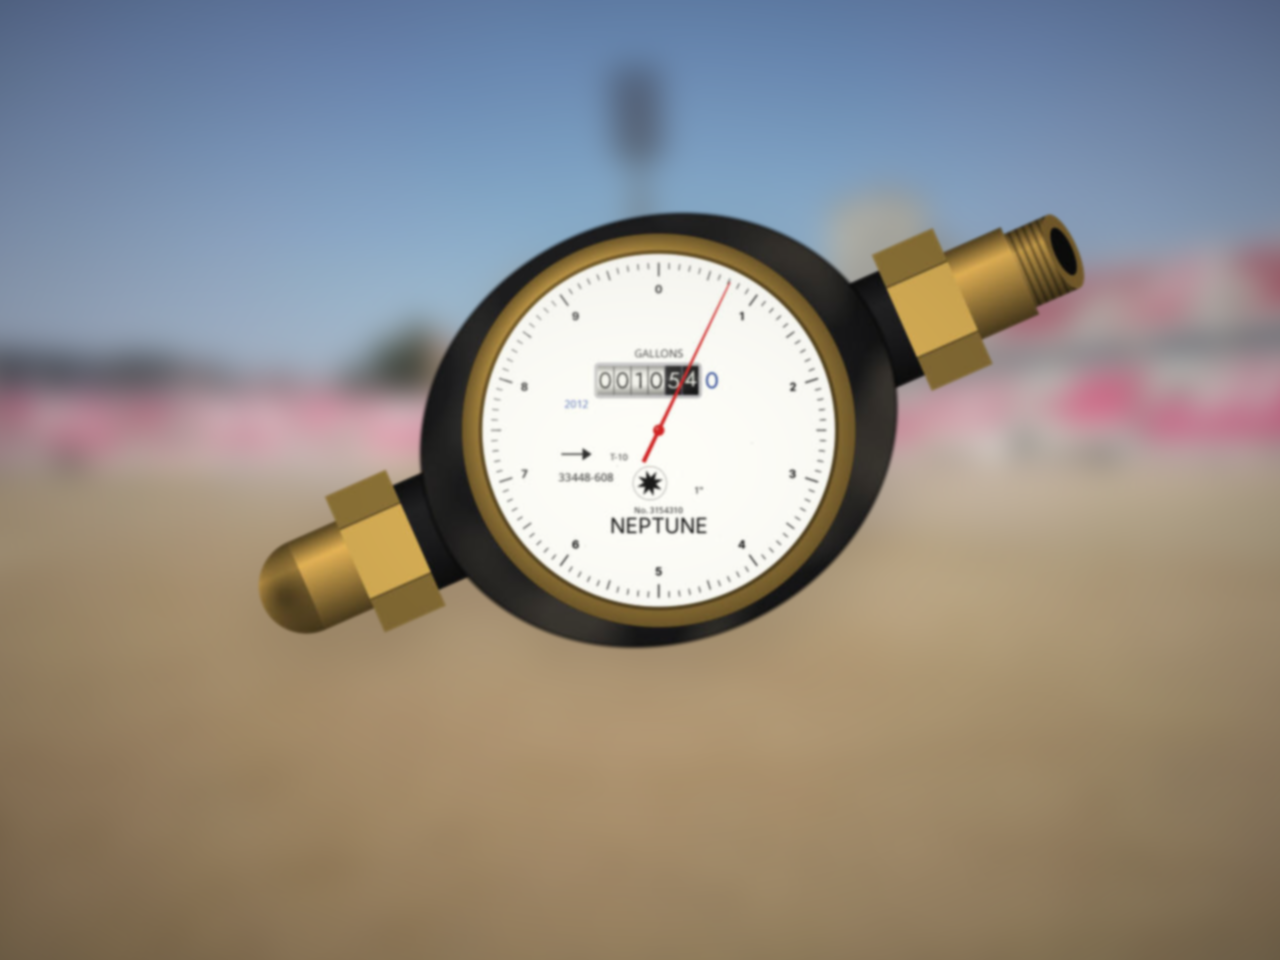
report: 10540.7gal
